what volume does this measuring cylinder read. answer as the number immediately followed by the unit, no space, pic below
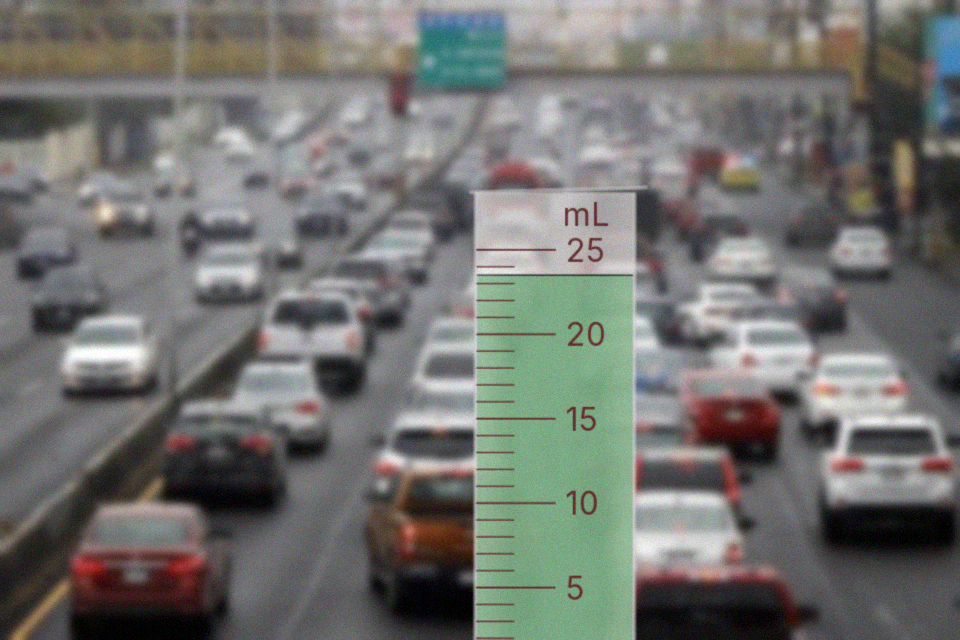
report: 23.5mL
